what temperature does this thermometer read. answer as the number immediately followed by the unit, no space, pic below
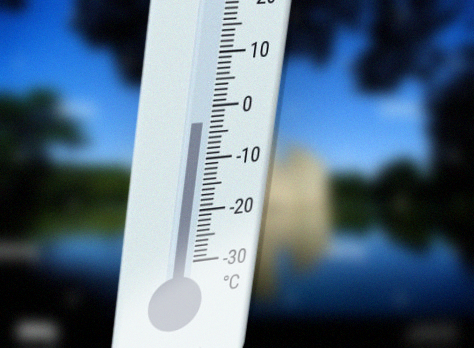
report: -3°C
